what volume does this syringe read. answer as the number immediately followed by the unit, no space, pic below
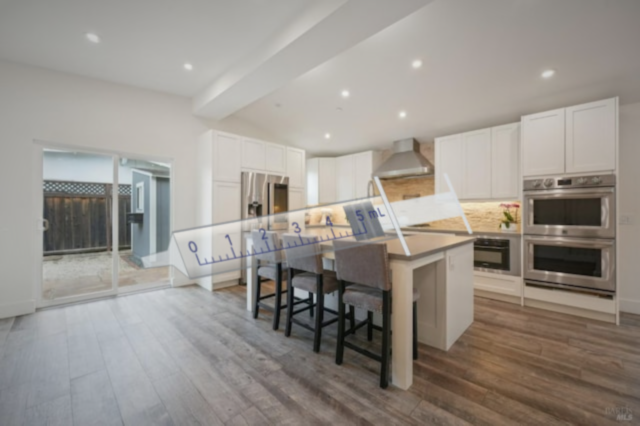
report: 4.6mL
